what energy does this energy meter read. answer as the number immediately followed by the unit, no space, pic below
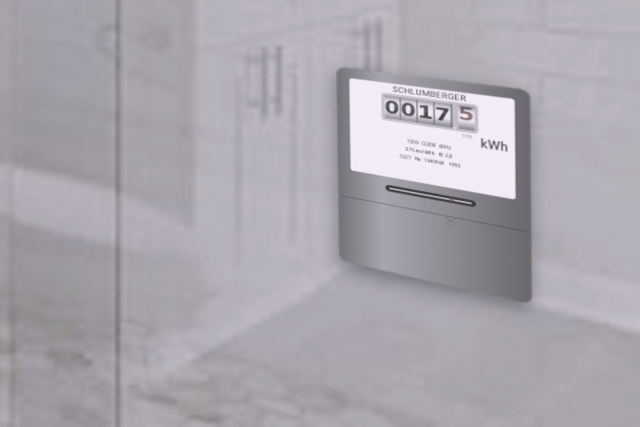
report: 17.5kWh
